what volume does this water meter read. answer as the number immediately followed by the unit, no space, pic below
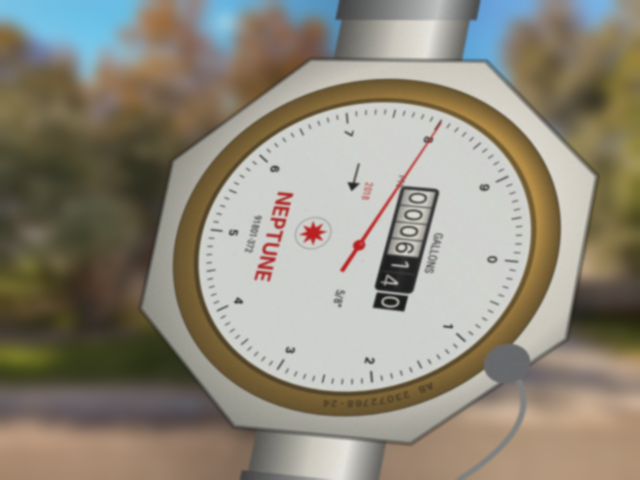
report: 6138.0gal
